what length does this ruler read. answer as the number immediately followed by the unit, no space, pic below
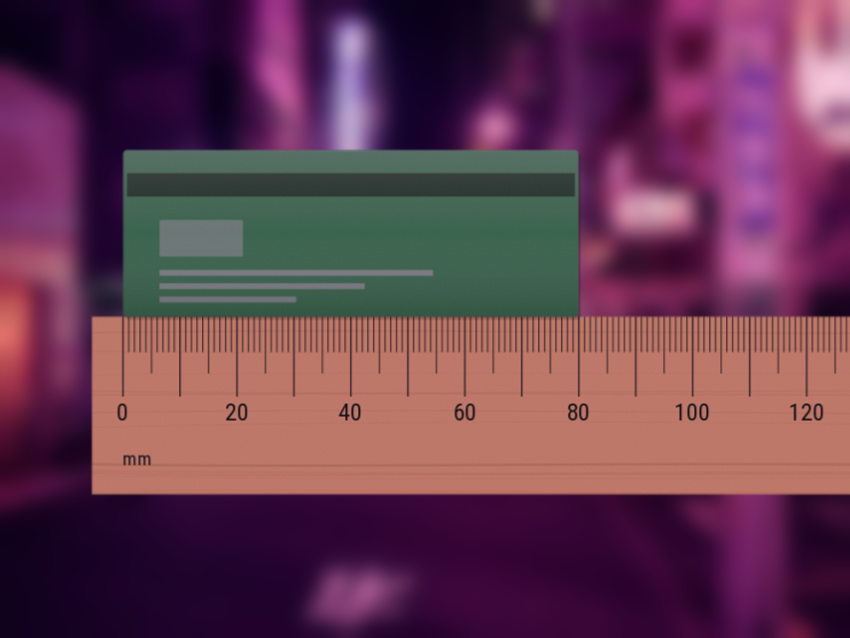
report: 80mm
